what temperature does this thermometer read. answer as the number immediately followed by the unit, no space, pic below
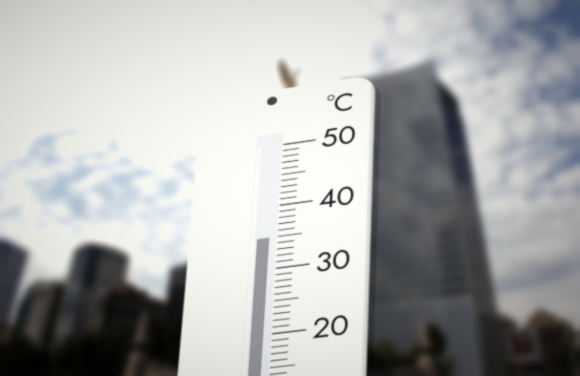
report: 35°C
